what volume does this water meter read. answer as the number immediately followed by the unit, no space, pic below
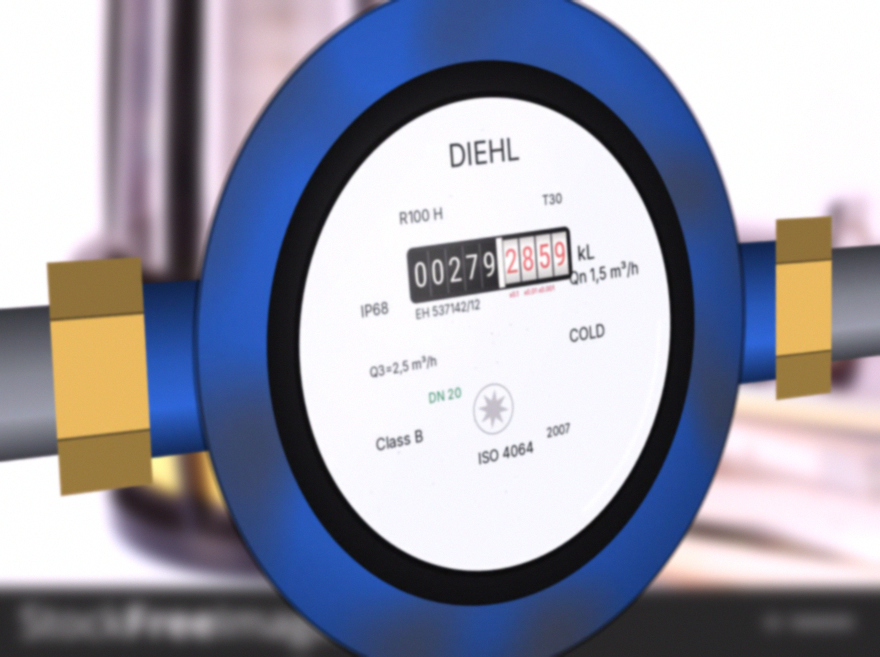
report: 279.2859kL
